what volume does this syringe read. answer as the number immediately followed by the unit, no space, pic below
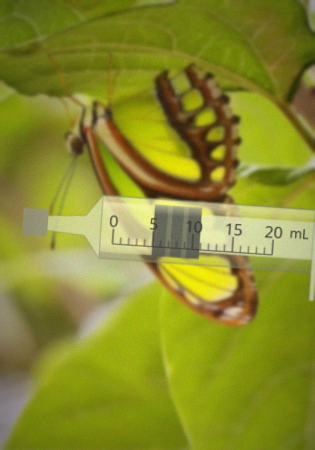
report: 5mL
